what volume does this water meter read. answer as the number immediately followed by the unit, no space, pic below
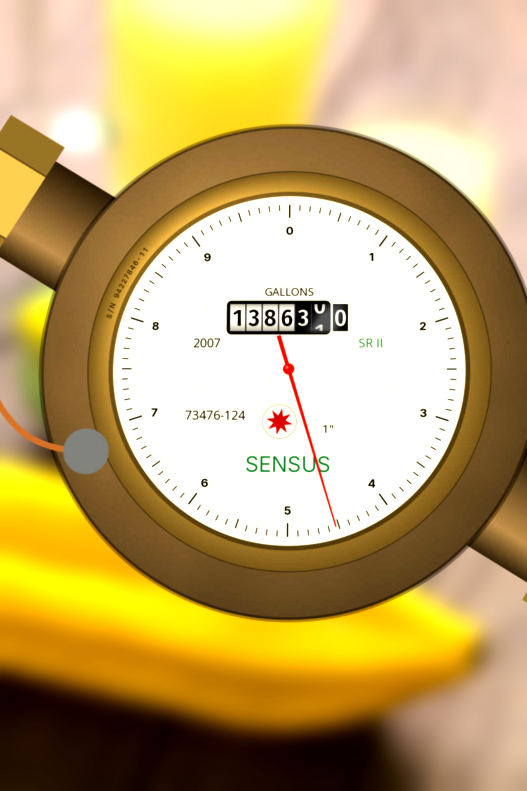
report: 1386304.5gal
